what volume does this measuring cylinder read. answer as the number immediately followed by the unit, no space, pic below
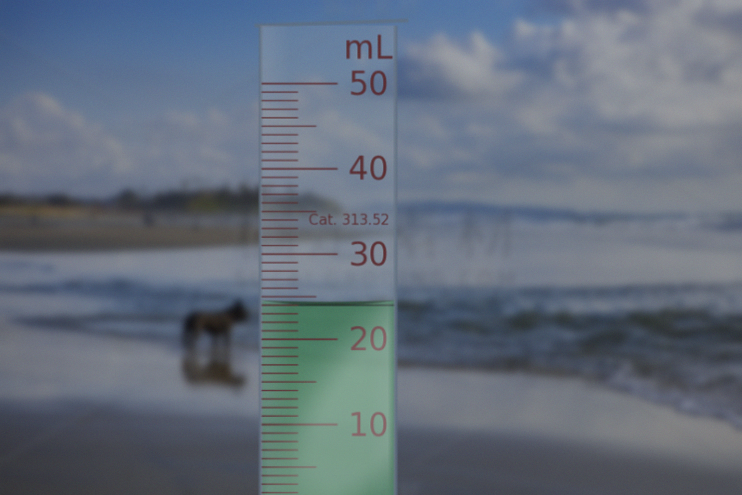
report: 24mL
